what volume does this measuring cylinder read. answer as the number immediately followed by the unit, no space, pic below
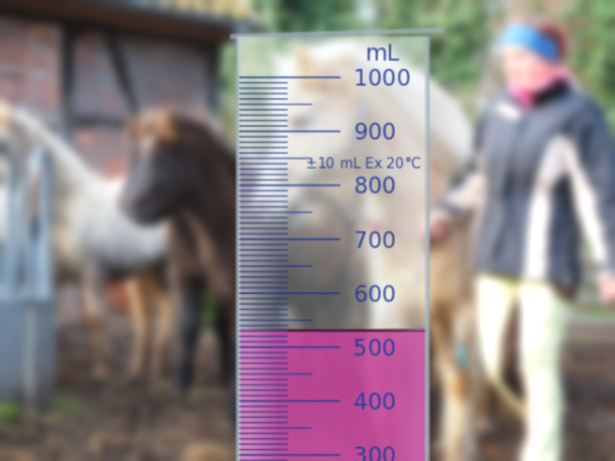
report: 530mL
